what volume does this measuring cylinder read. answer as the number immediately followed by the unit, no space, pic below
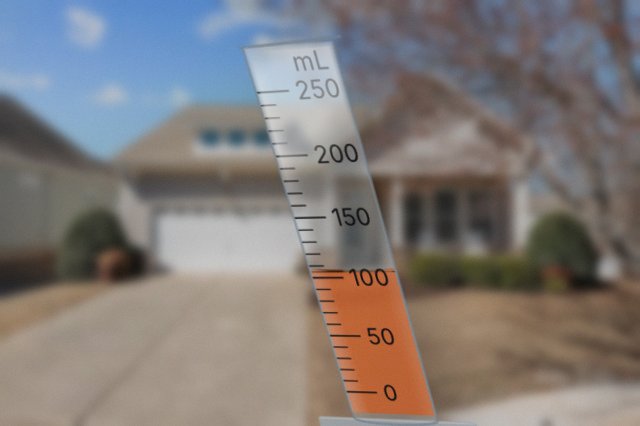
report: 105mL
